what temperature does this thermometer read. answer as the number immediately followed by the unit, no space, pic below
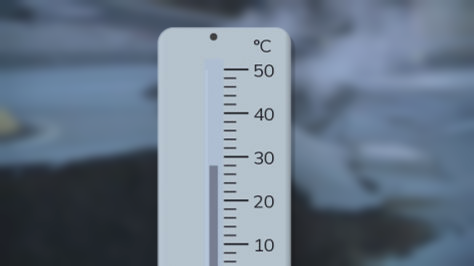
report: 28°C
